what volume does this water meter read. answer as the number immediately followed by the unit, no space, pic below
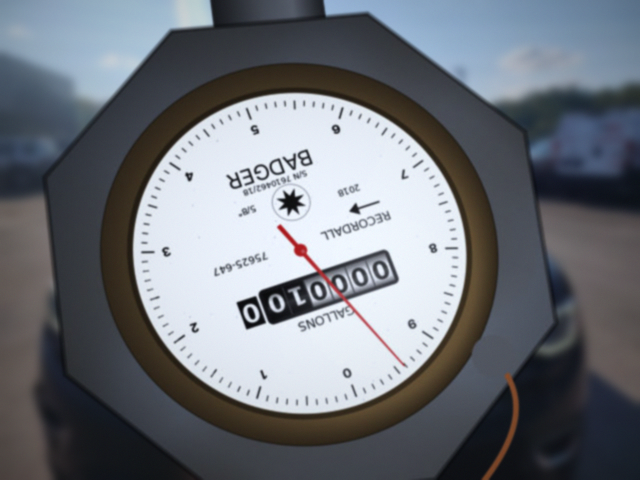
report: 99.4gal
